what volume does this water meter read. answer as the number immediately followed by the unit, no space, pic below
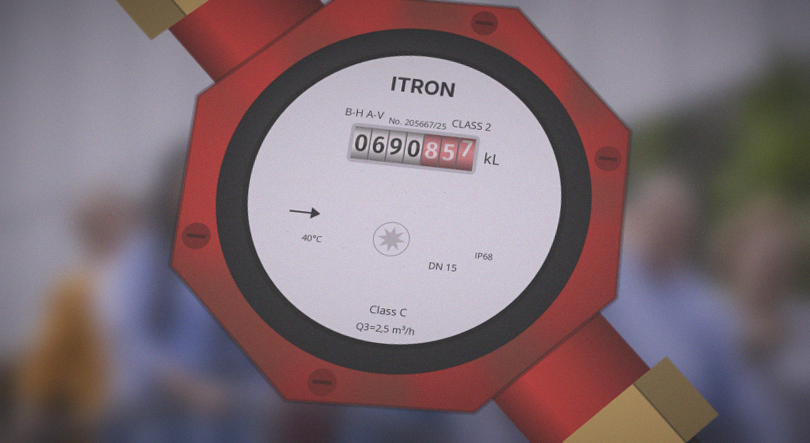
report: 690.857kL
